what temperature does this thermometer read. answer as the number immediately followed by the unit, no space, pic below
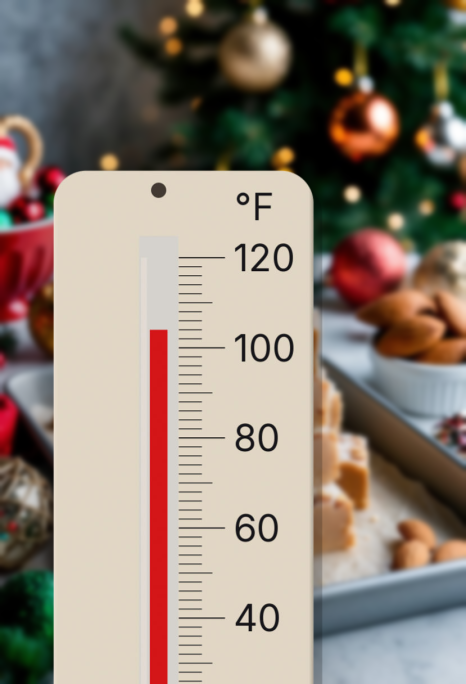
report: 104°F
